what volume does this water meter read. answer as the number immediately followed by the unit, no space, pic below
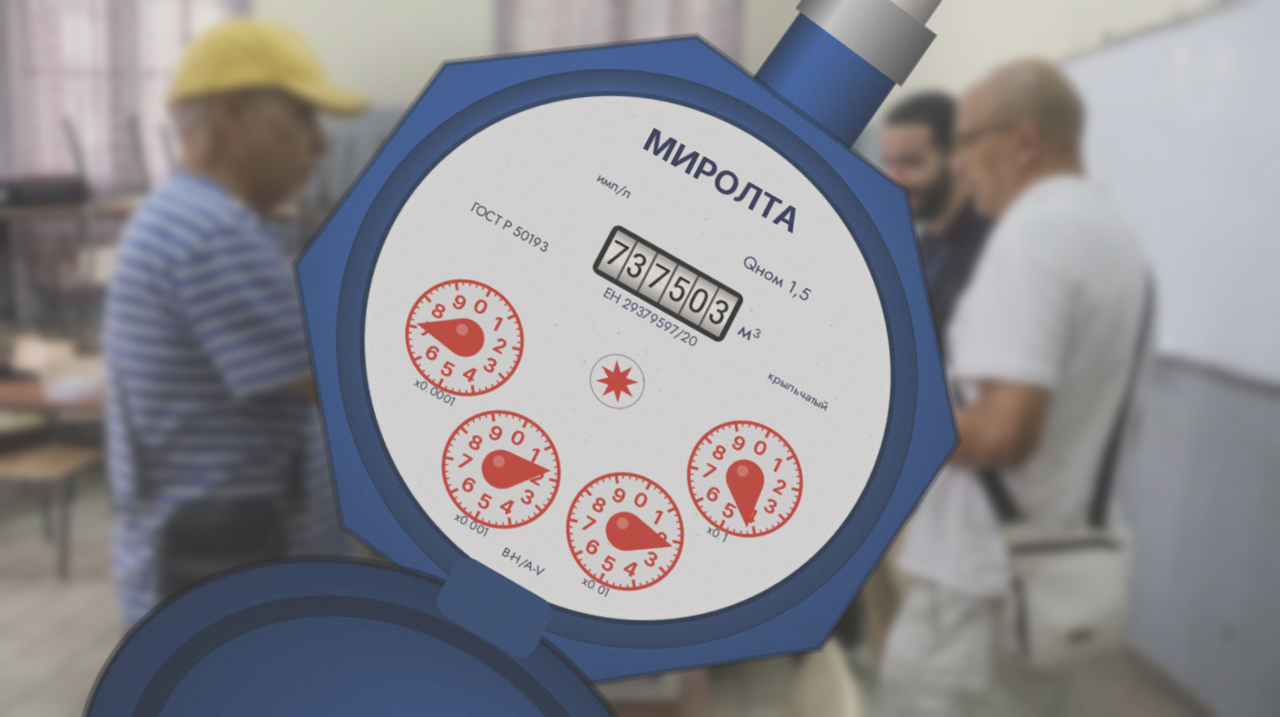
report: 737503.4217m³
